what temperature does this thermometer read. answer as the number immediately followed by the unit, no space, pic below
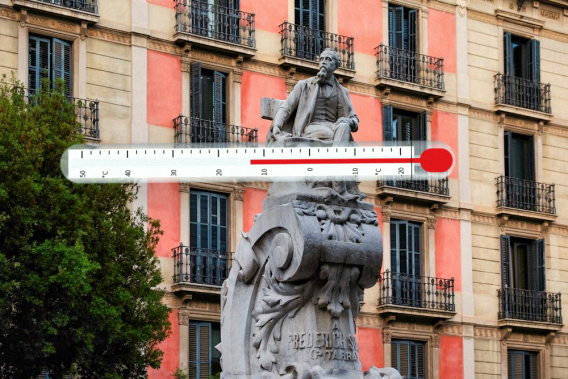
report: 13°C
